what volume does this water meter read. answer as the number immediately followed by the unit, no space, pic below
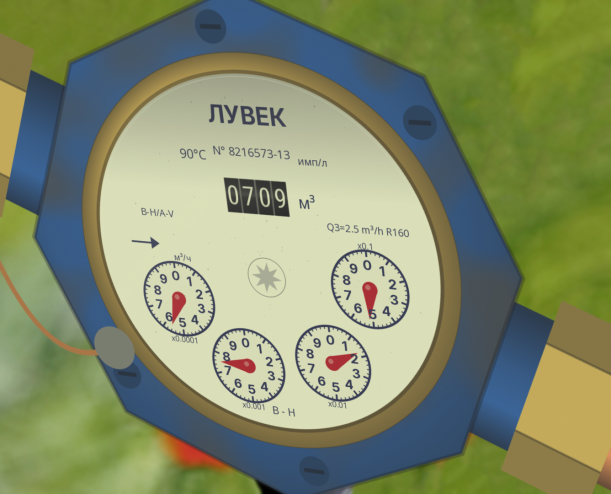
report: 709.5175m³
